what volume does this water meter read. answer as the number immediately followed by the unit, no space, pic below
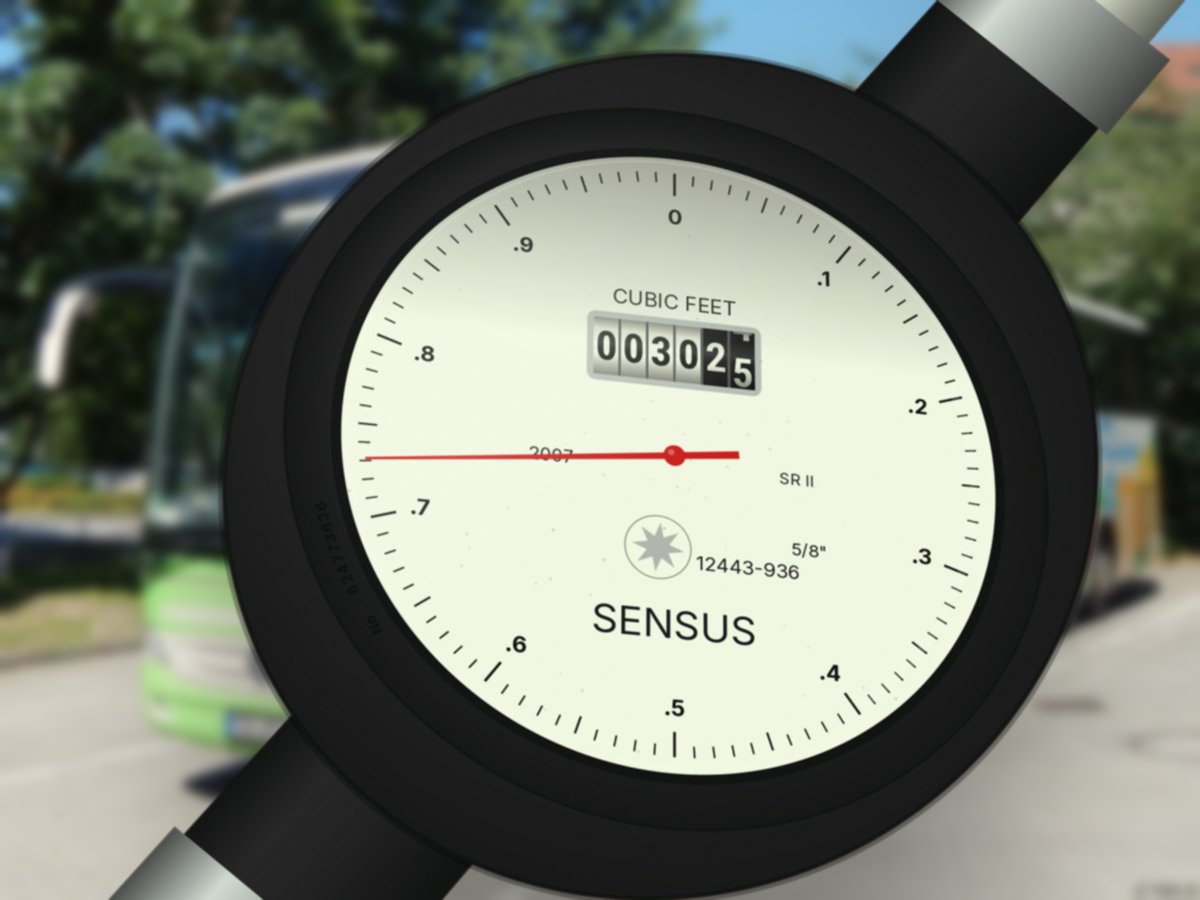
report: 3024.73ft³
